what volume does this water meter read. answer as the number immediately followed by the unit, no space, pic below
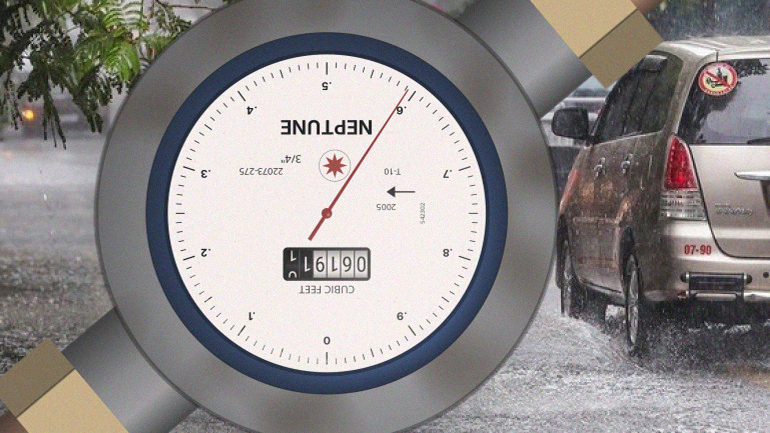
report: 61910.59ft³
